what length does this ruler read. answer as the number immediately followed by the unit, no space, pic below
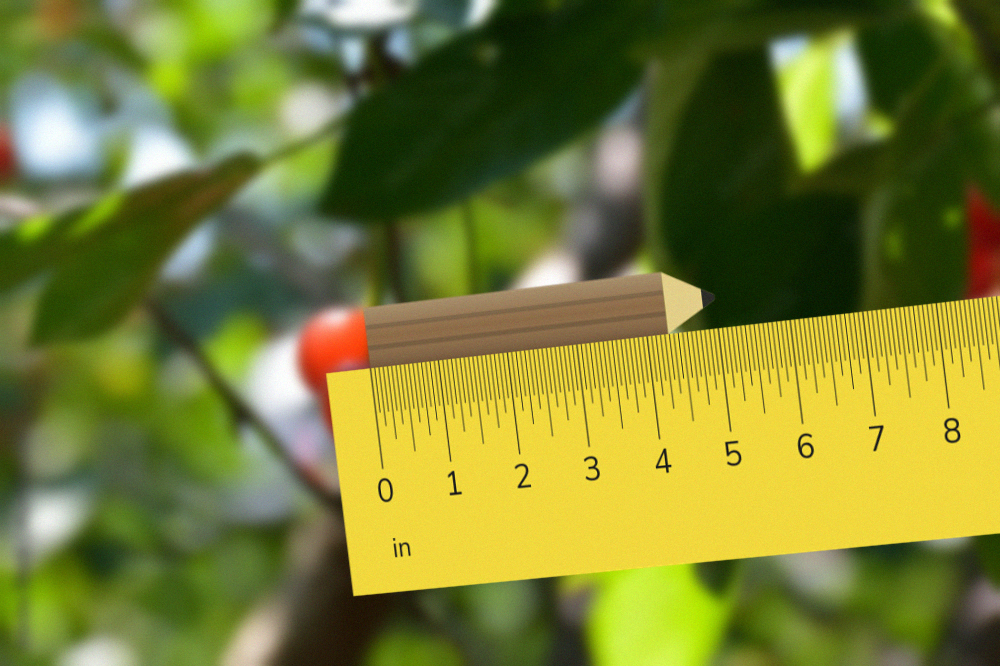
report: 5in
